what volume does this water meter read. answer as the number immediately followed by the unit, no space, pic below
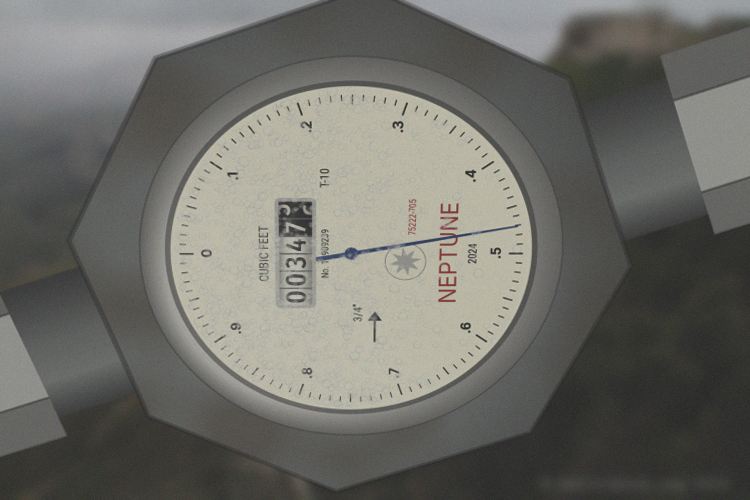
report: 3475.47ft³
